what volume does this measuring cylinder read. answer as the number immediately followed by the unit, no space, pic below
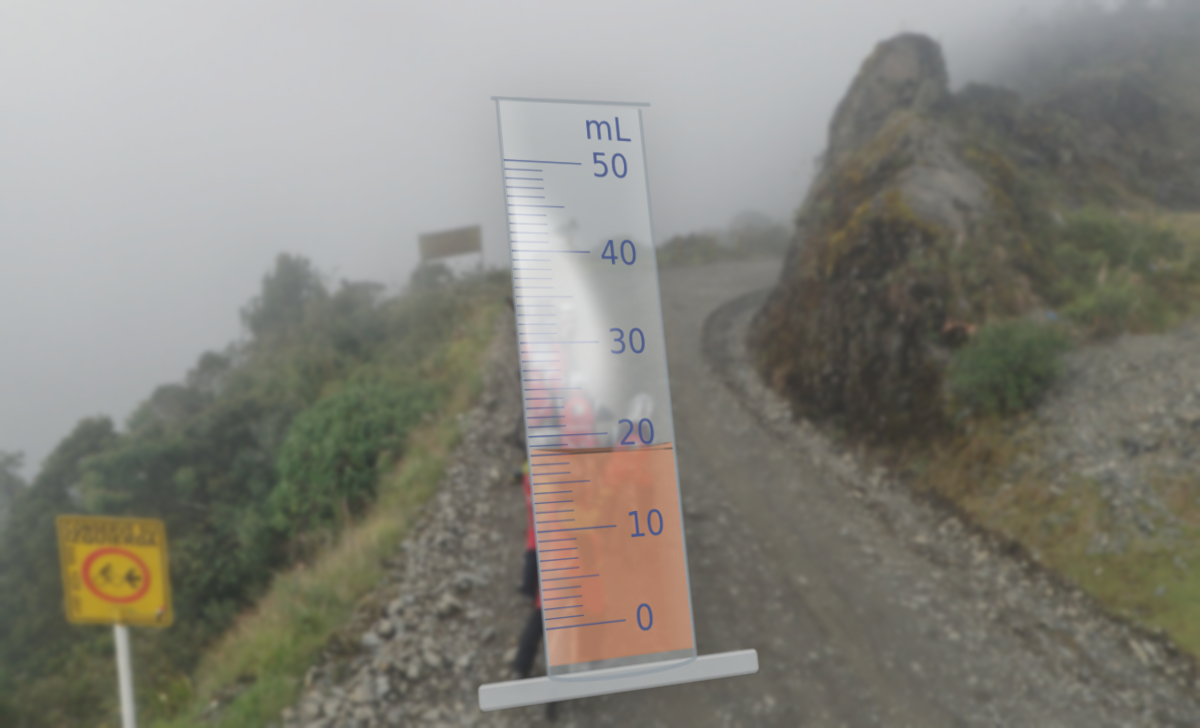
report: 18mL
